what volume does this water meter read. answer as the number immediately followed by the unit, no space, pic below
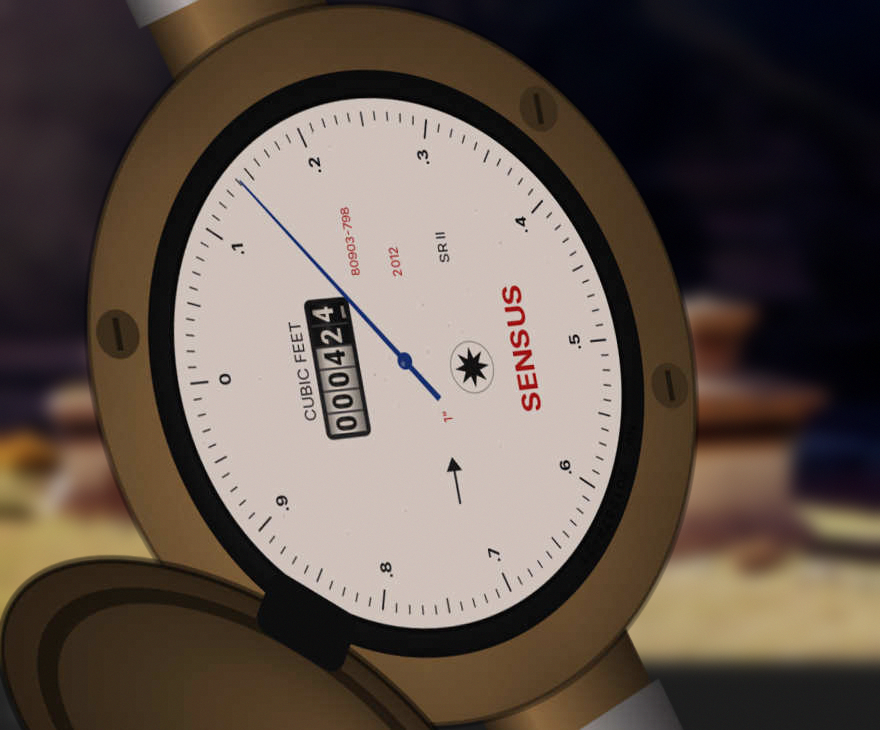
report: 424.14ft³
